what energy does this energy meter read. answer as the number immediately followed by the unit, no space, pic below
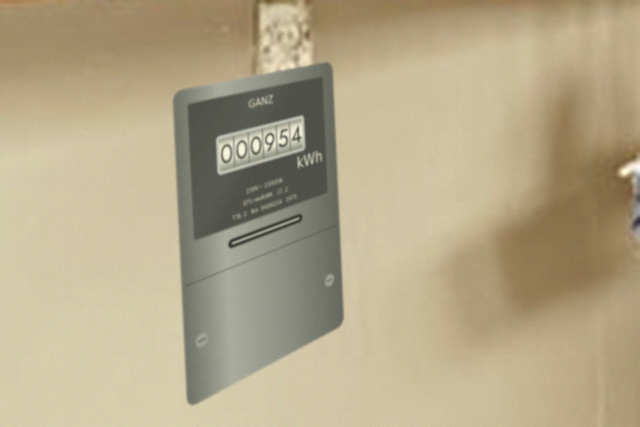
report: 954kWh
